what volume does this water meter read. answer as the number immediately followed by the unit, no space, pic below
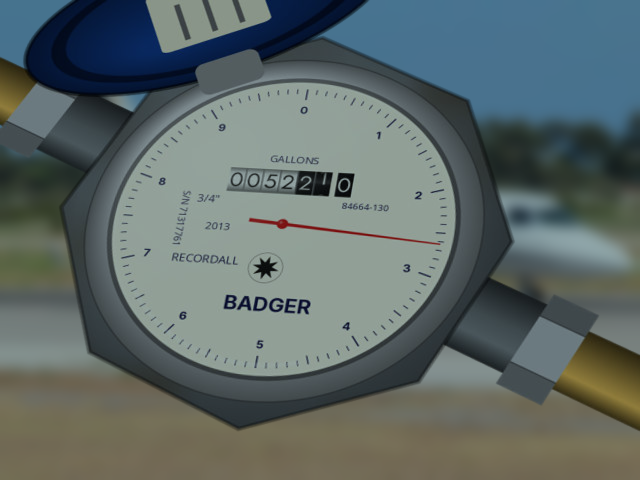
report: 52212.6gal
